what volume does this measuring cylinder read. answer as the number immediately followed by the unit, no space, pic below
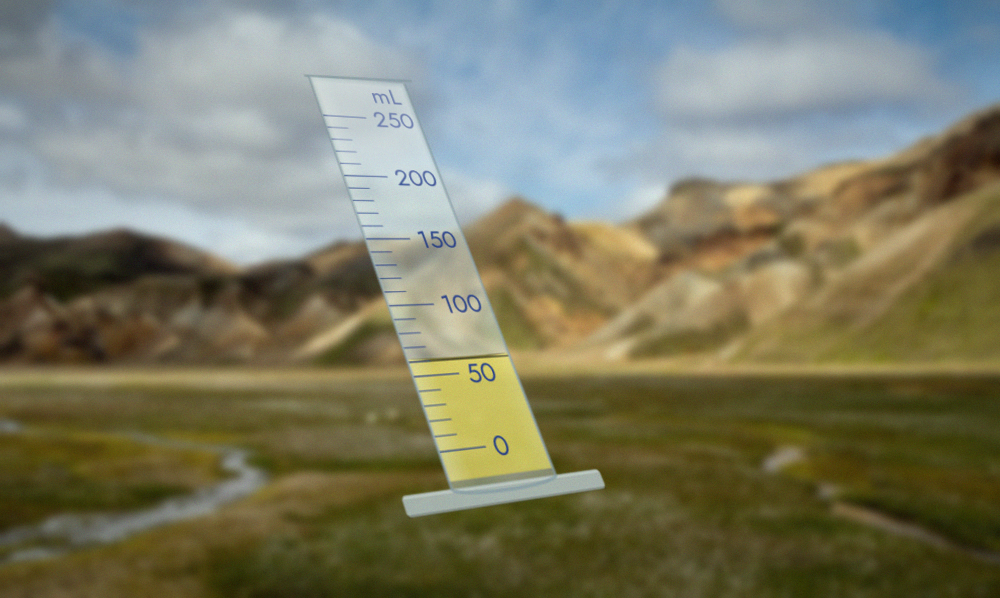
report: 60mL
